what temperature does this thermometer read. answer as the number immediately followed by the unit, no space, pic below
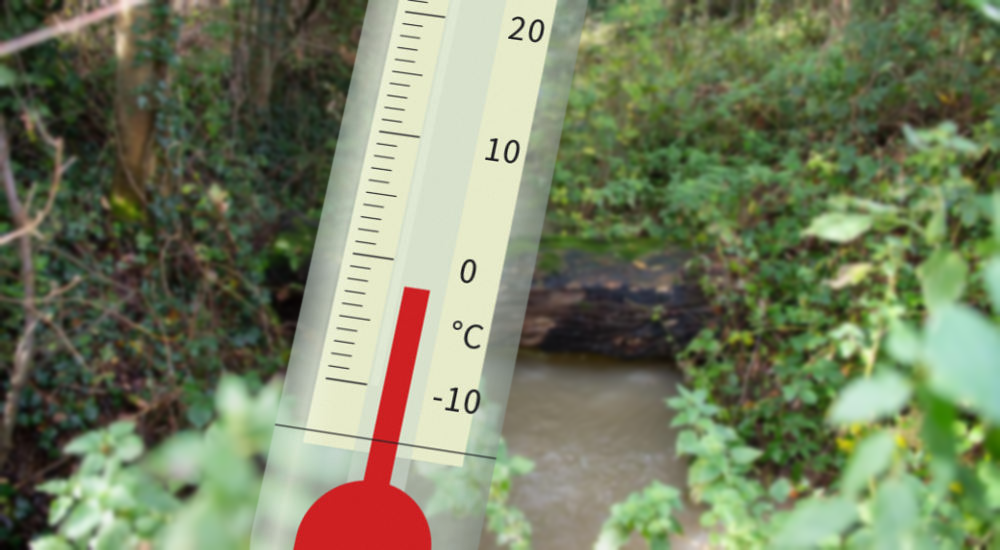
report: -2°C
